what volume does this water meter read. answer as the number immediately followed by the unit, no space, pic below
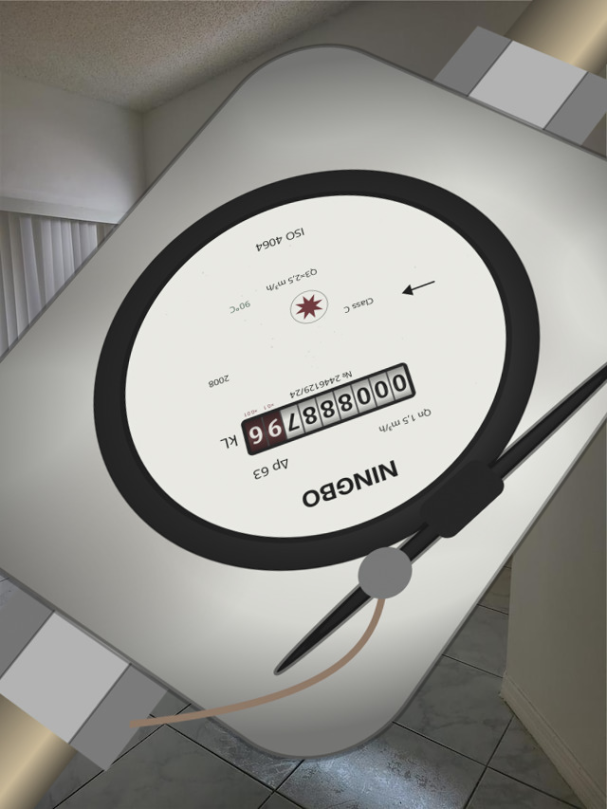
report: 8887.96kL
